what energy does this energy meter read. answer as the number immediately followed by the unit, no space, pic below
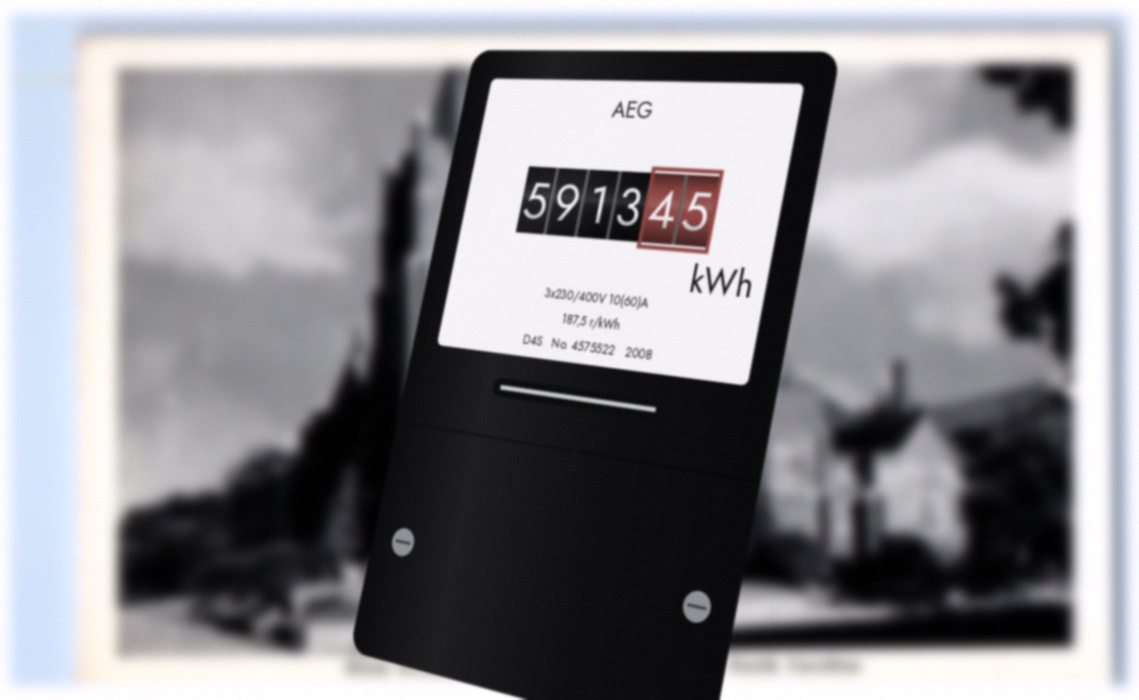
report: 5913.45kWh
